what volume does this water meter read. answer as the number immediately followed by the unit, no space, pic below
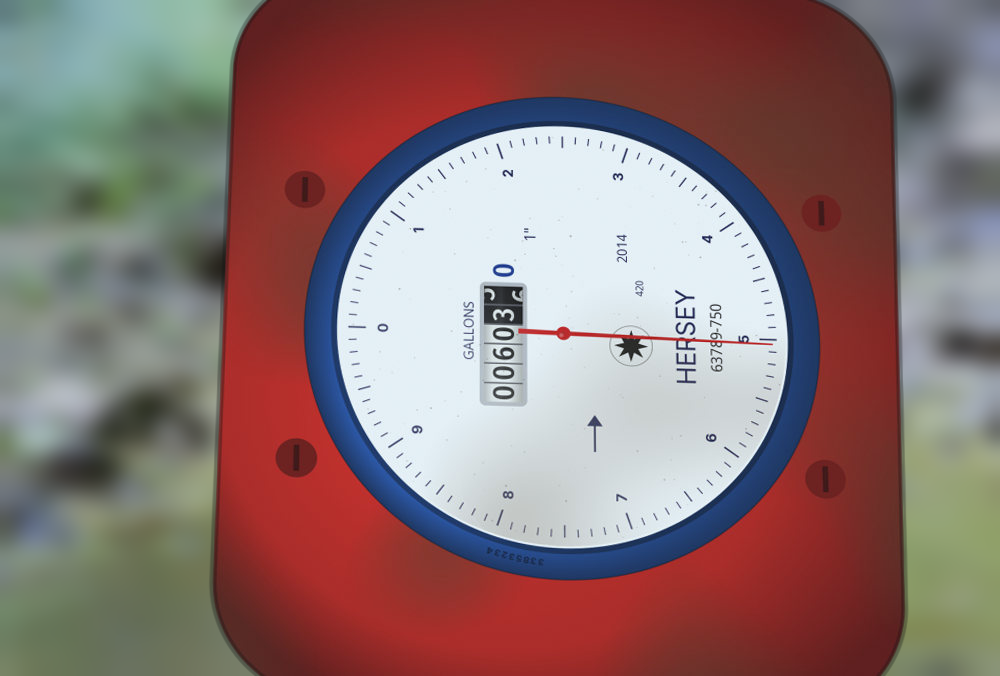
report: 60355.0gal
